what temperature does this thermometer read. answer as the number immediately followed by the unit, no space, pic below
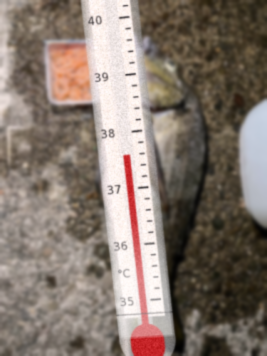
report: 37.6°C
